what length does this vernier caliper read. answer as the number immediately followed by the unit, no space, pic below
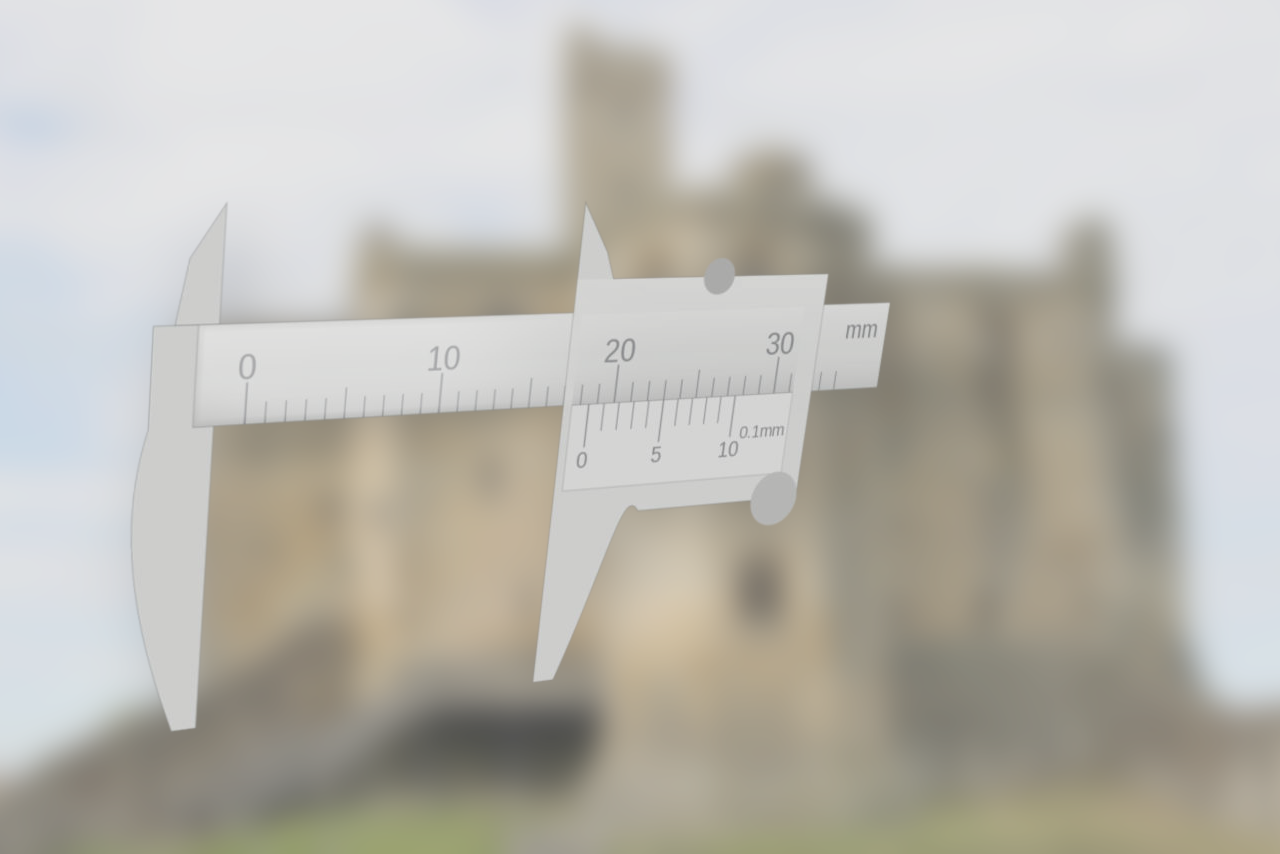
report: 18.5mm
